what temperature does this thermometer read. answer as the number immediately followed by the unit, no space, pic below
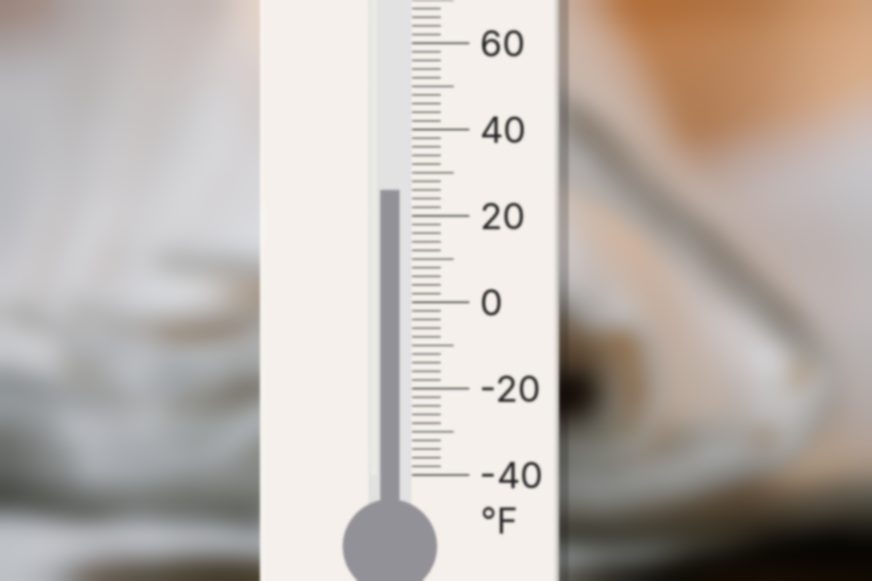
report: 26°F
